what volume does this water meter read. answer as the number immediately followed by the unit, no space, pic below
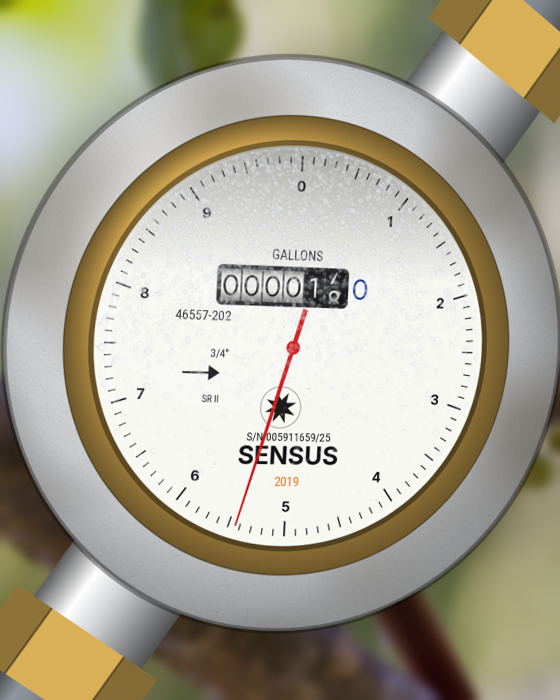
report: 175.4gal
